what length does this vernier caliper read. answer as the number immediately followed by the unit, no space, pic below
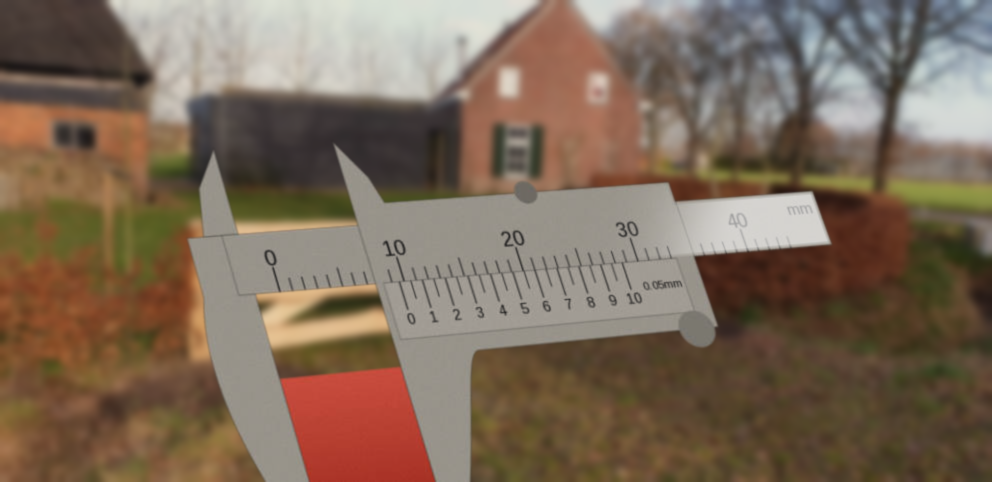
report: 9.6mm
